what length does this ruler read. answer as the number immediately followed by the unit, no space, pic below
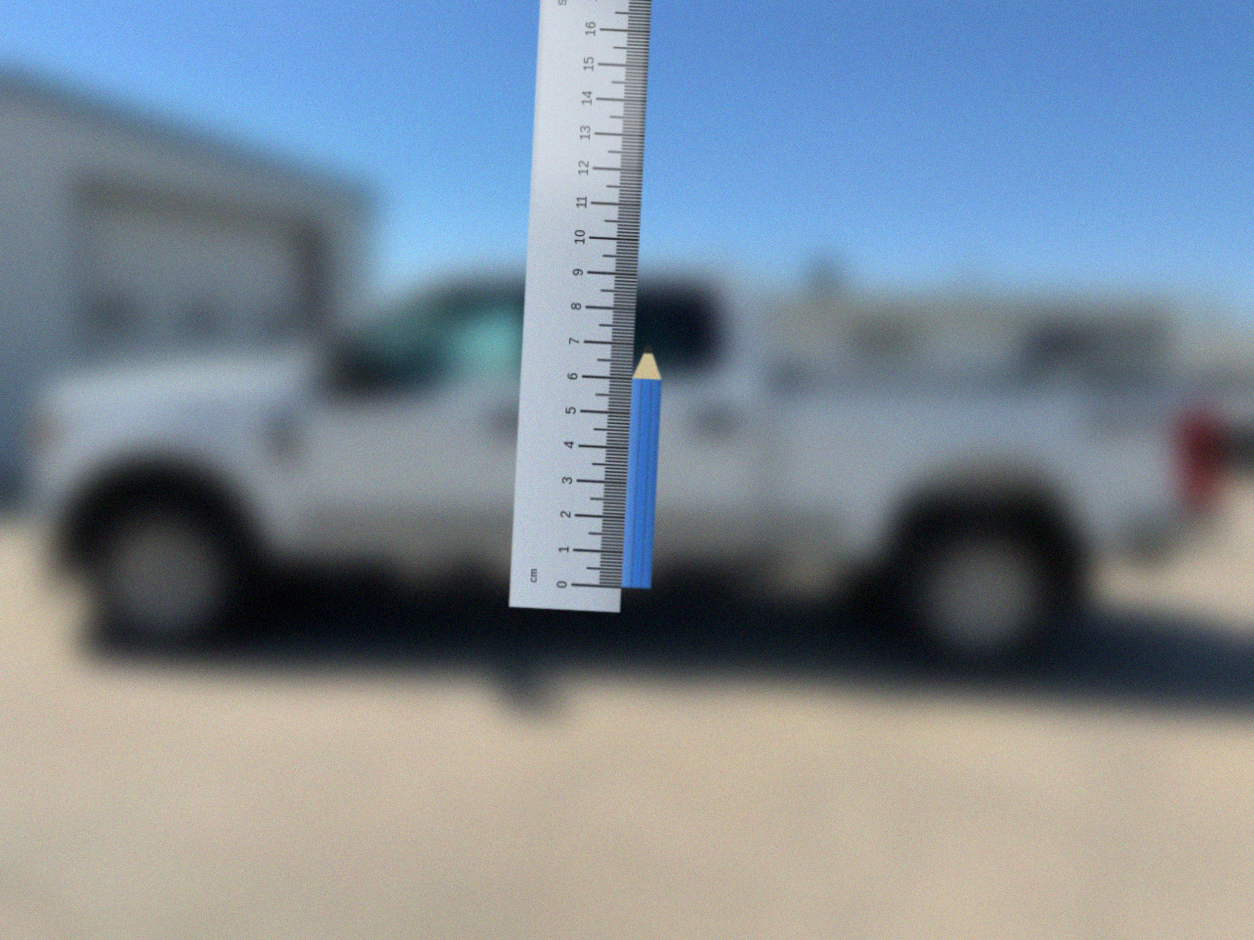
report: 7cm
